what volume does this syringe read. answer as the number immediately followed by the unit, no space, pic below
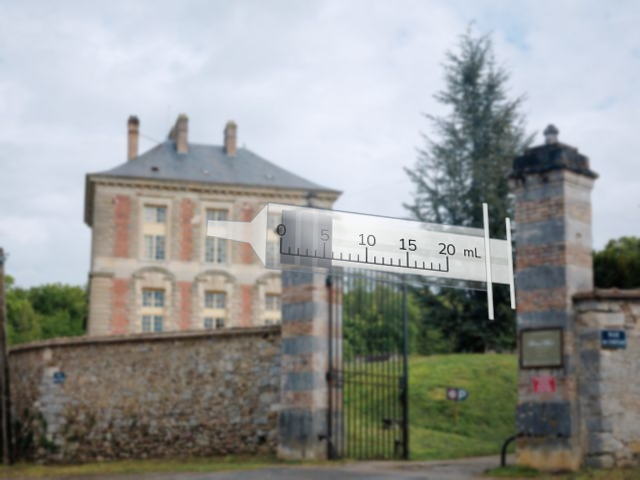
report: 0mL
